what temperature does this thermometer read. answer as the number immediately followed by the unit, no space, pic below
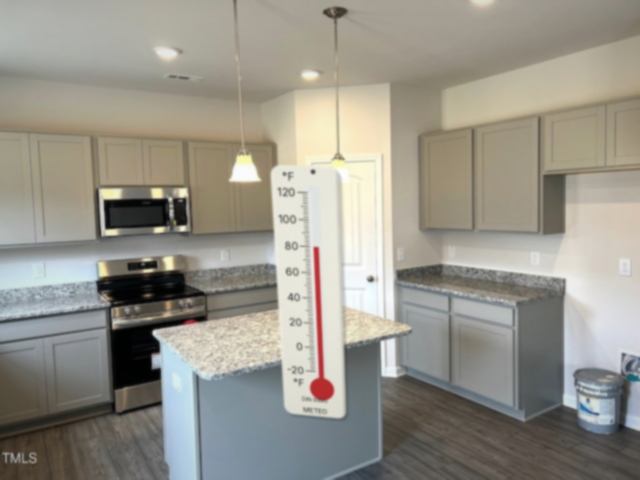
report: 80°F
